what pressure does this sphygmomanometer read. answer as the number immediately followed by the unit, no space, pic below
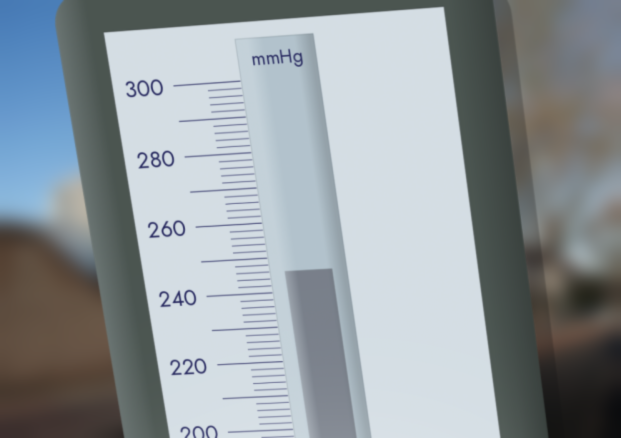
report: 246mmHg
